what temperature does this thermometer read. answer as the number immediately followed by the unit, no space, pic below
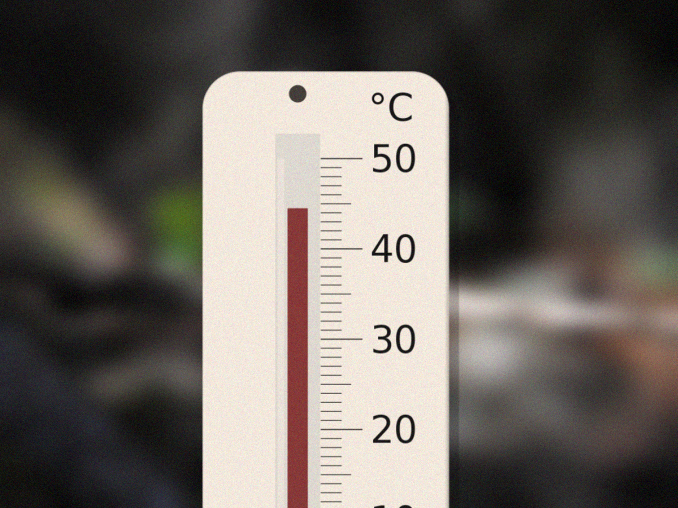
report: 44.5°C
